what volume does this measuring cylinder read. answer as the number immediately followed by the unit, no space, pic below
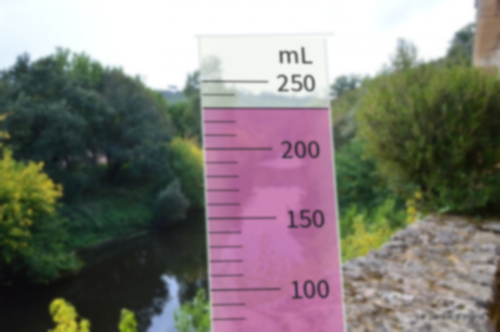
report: 230mL
